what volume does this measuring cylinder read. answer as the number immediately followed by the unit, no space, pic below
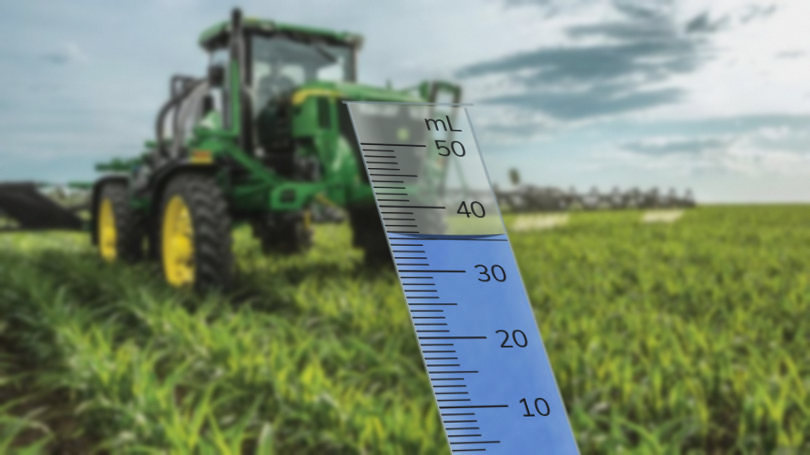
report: 35mL
